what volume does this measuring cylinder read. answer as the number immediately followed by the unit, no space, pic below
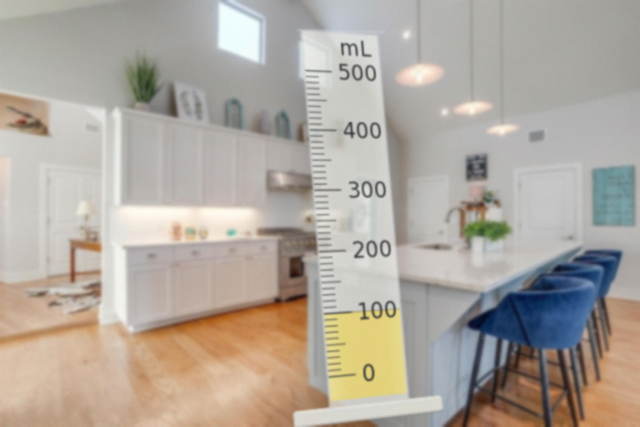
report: 100mL
